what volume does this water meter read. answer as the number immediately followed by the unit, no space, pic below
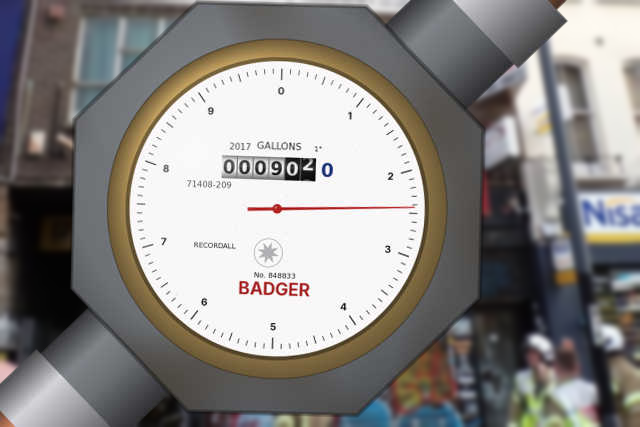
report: 9022.4gal
